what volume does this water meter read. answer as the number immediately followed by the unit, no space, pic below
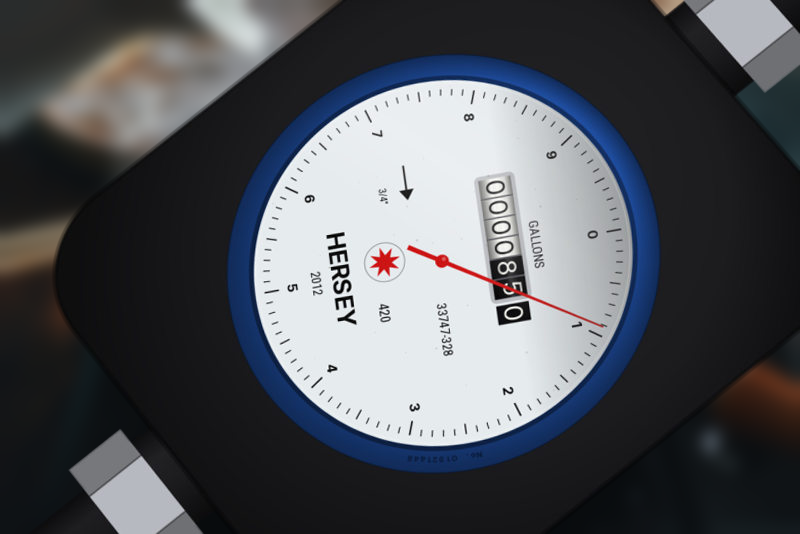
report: 850.9gal
